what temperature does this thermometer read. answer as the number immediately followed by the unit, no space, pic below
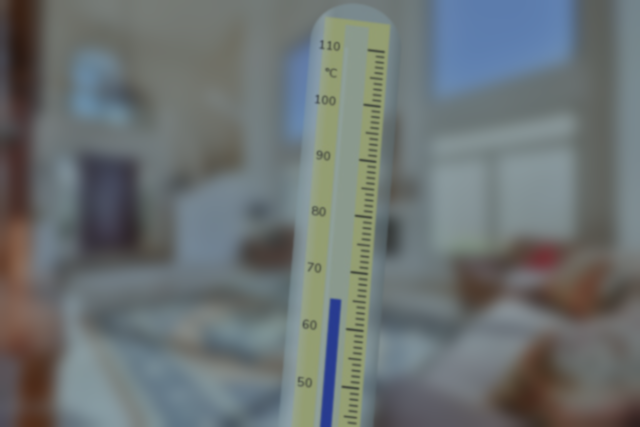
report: 65°C
